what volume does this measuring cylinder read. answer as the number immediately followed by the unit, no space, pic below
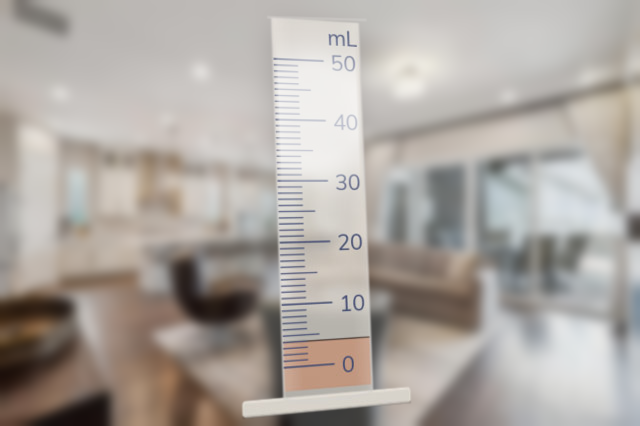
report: 4mL
